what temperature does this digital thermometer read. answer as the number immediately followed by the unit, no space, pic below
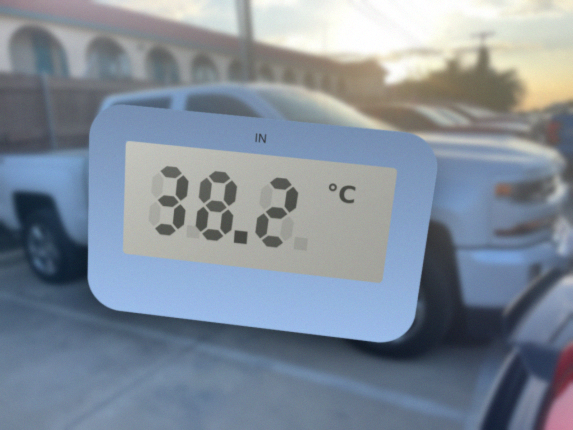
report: 38.2°C
